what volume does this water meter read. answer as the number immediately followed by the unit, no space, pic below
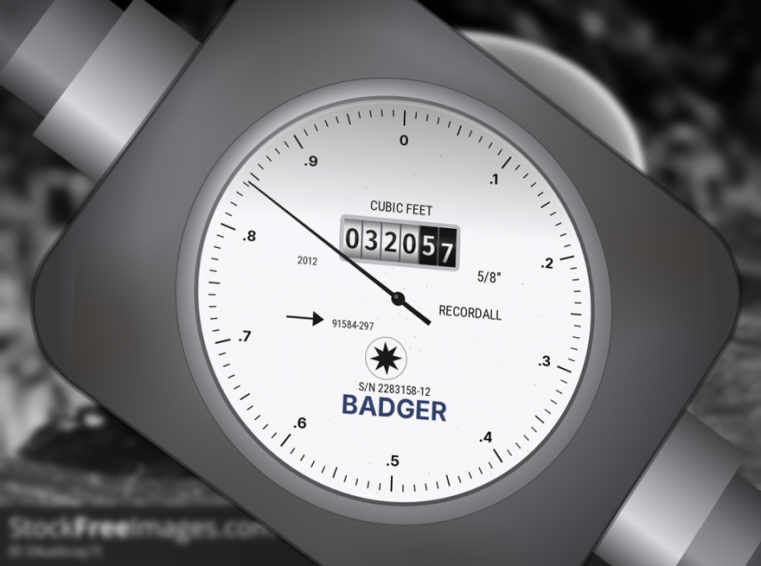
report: 32056.84ft³
